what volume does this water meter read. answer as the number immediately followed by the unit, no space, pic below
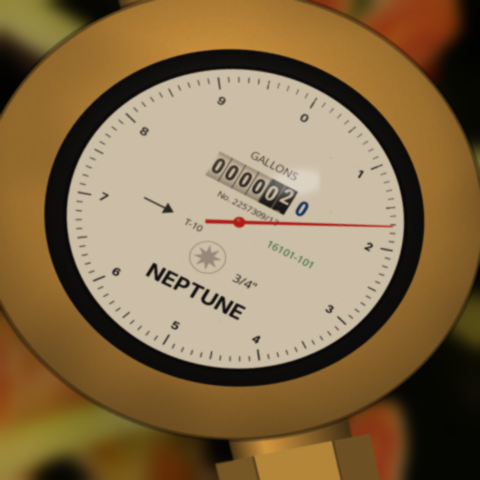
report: 21.7gal
